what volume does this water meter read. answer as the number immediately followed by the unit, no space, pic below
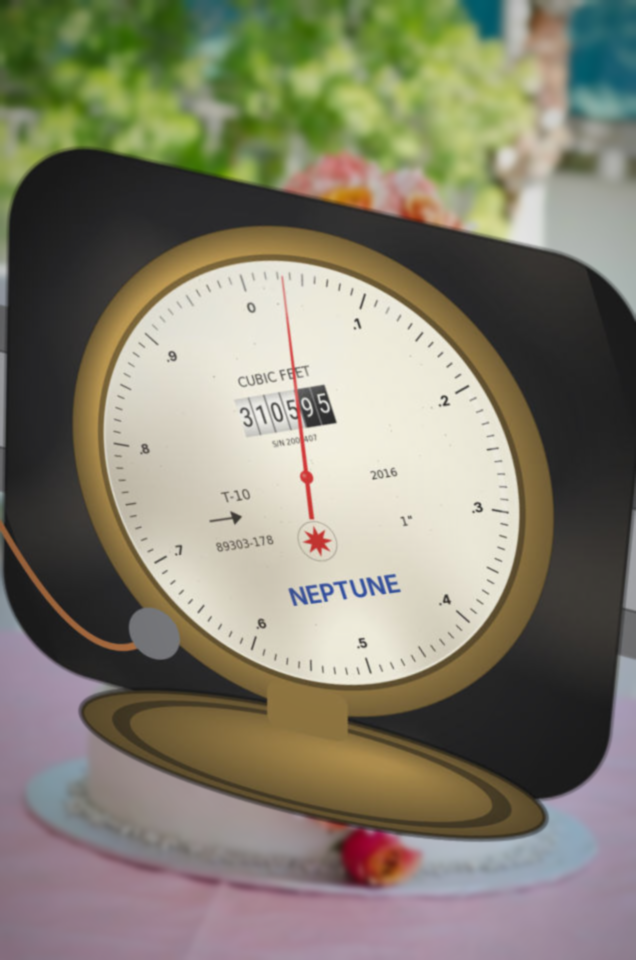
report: 310595.03ft³
